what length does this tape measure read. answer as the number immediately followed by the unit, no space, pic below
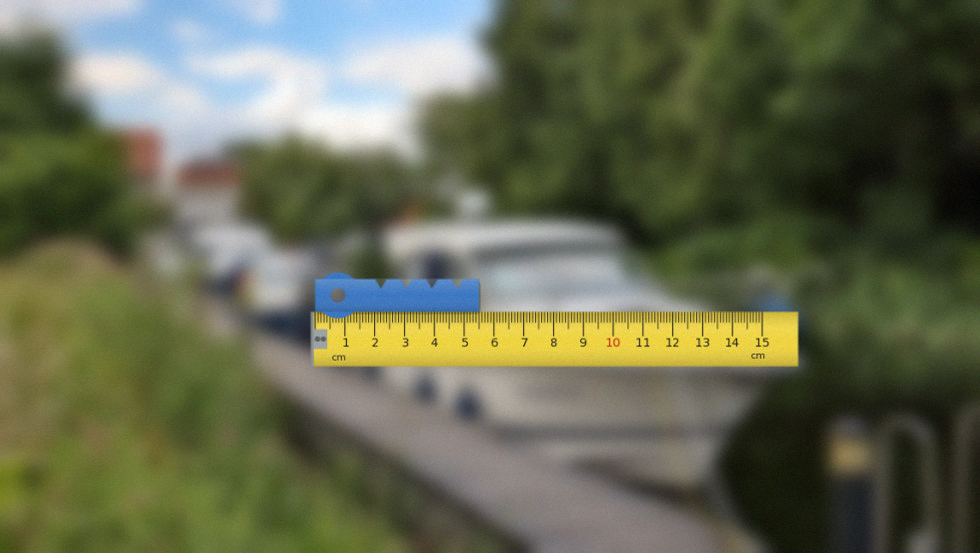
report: 5.5cm
